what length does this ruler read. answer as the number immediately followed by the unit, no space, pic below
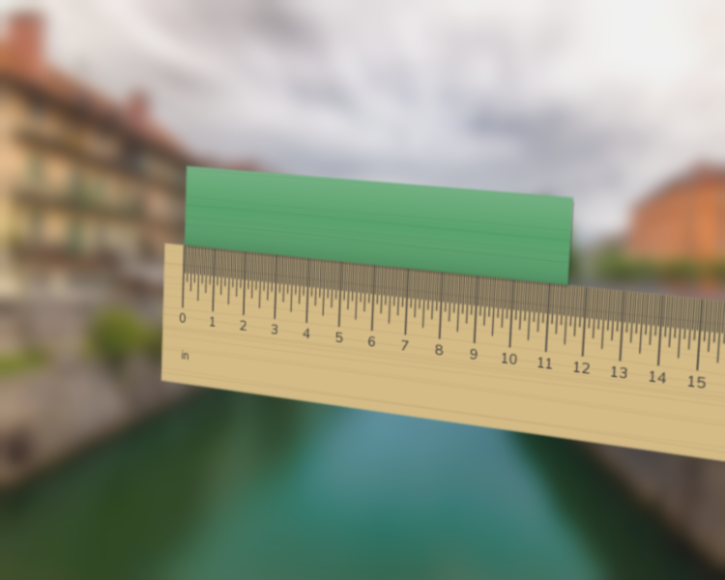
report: 11.5in
